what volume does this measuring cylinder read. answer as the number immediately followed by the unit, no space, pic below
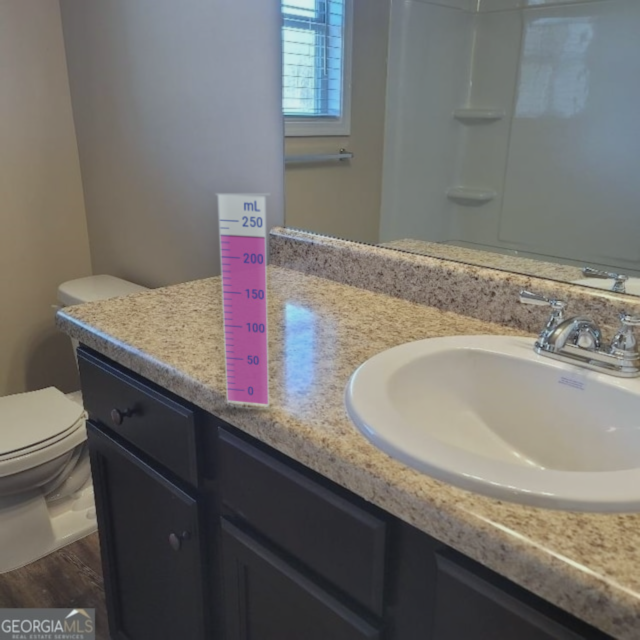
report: 230mL
